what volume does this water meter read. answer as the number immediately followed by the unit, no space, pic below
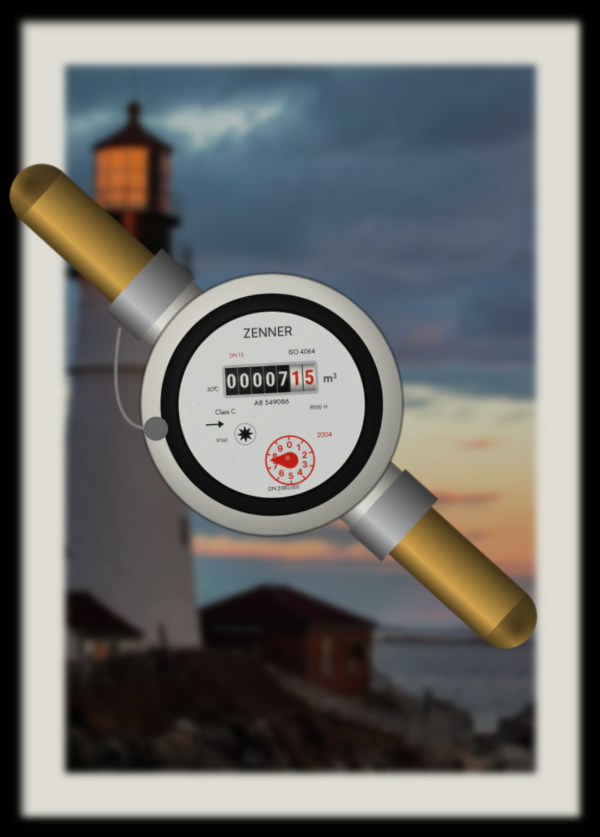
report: 7.157m³
